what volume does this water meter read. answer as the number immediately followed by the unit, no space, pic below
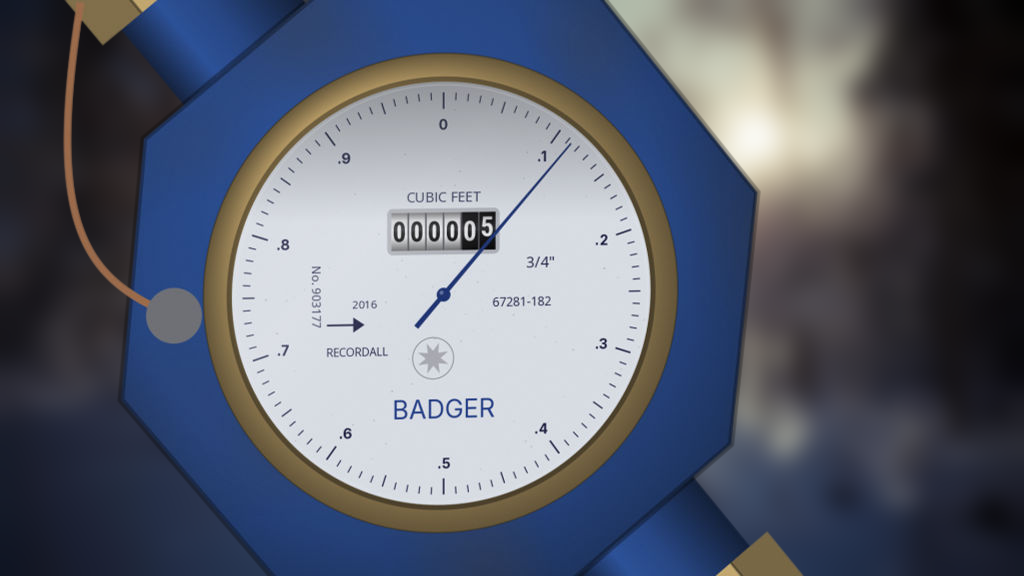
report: 5.11ft³
